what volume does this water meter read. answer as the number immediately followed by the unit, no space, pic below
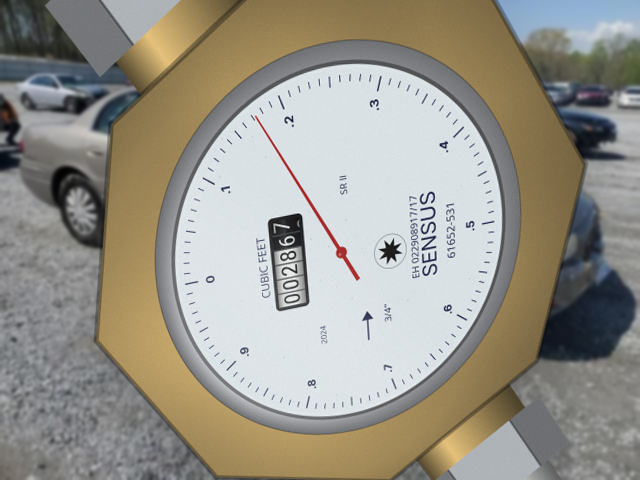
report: 2867.17ft³
